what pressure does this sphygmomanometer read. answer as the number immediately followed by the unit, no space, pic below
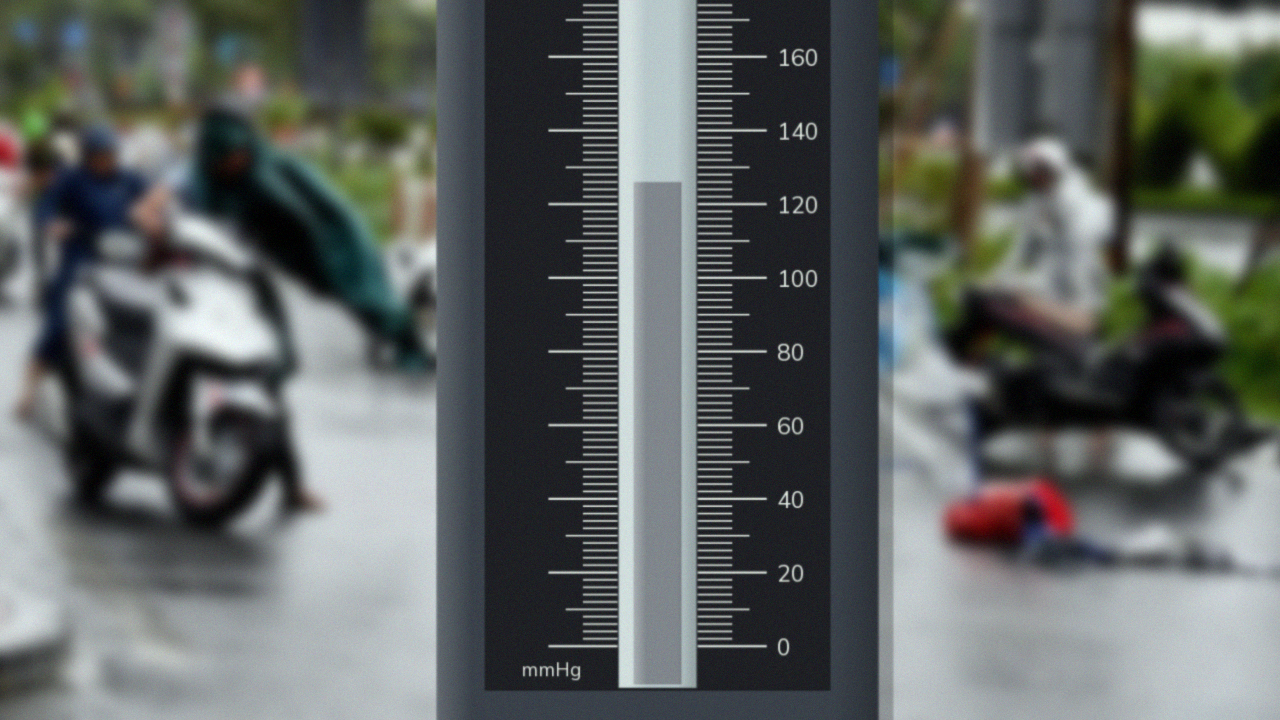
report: 126mmHg
